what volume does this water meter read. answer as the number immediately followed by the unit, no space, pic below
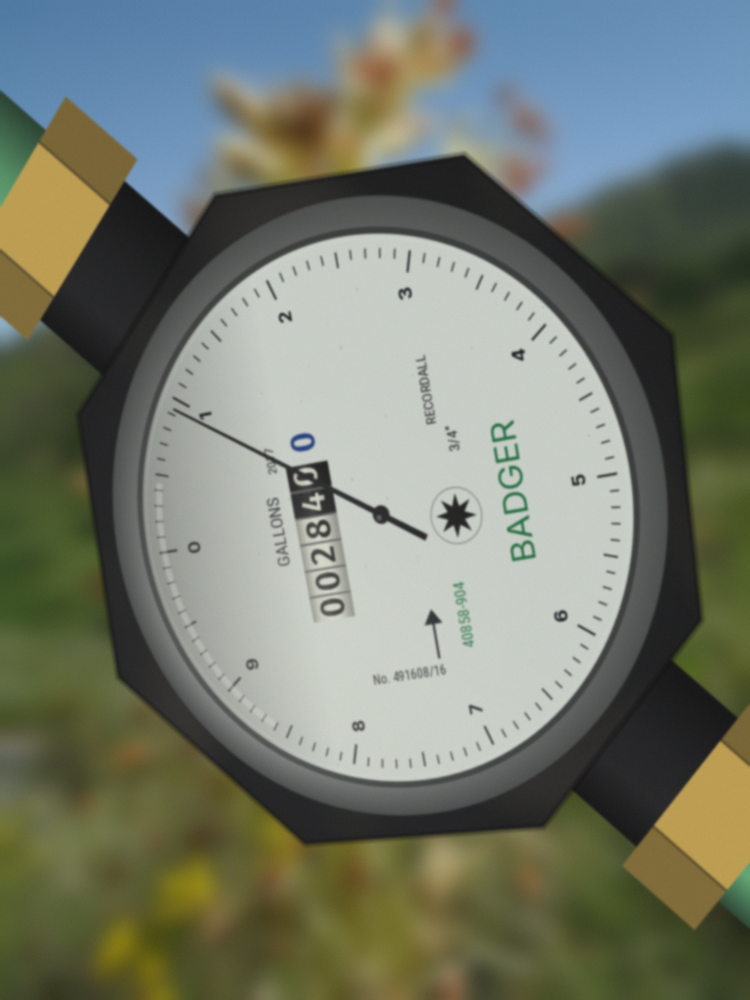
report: 28400.9gal
